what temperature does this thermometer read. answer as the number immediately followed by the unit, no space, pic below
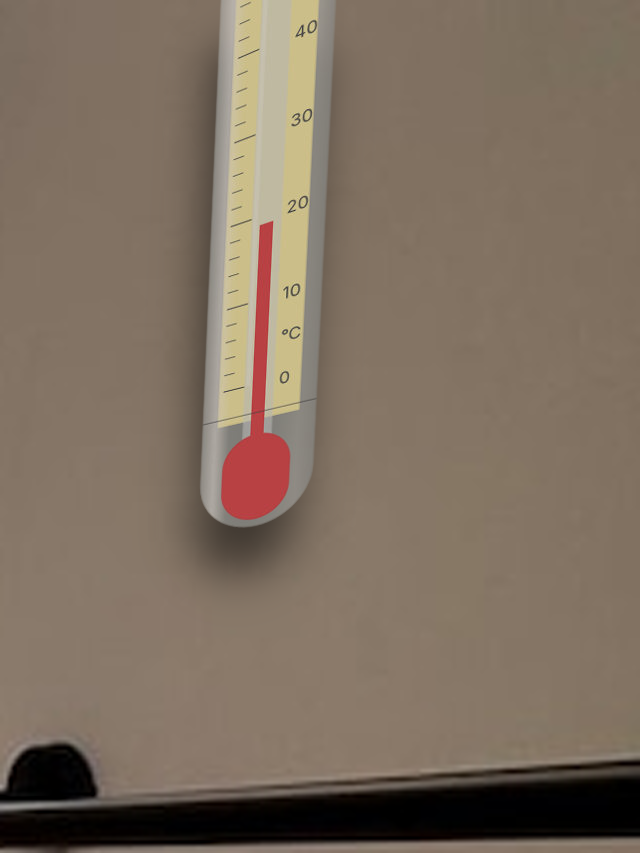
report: 19°C
